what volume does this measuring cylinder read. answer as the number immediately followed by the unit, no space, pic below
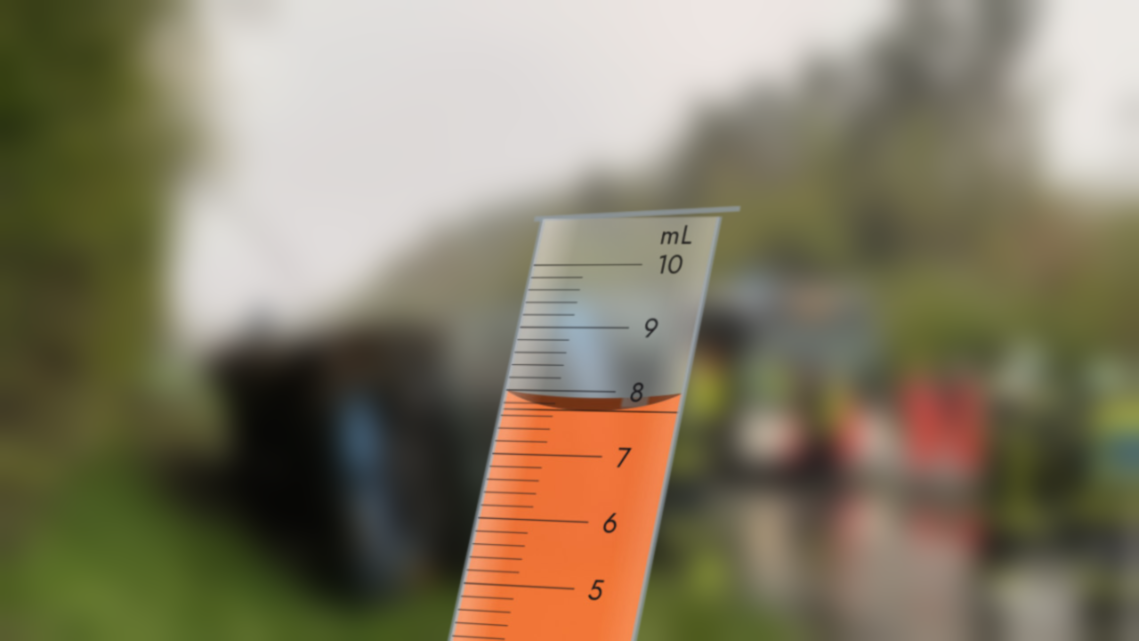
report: 7.7mL
